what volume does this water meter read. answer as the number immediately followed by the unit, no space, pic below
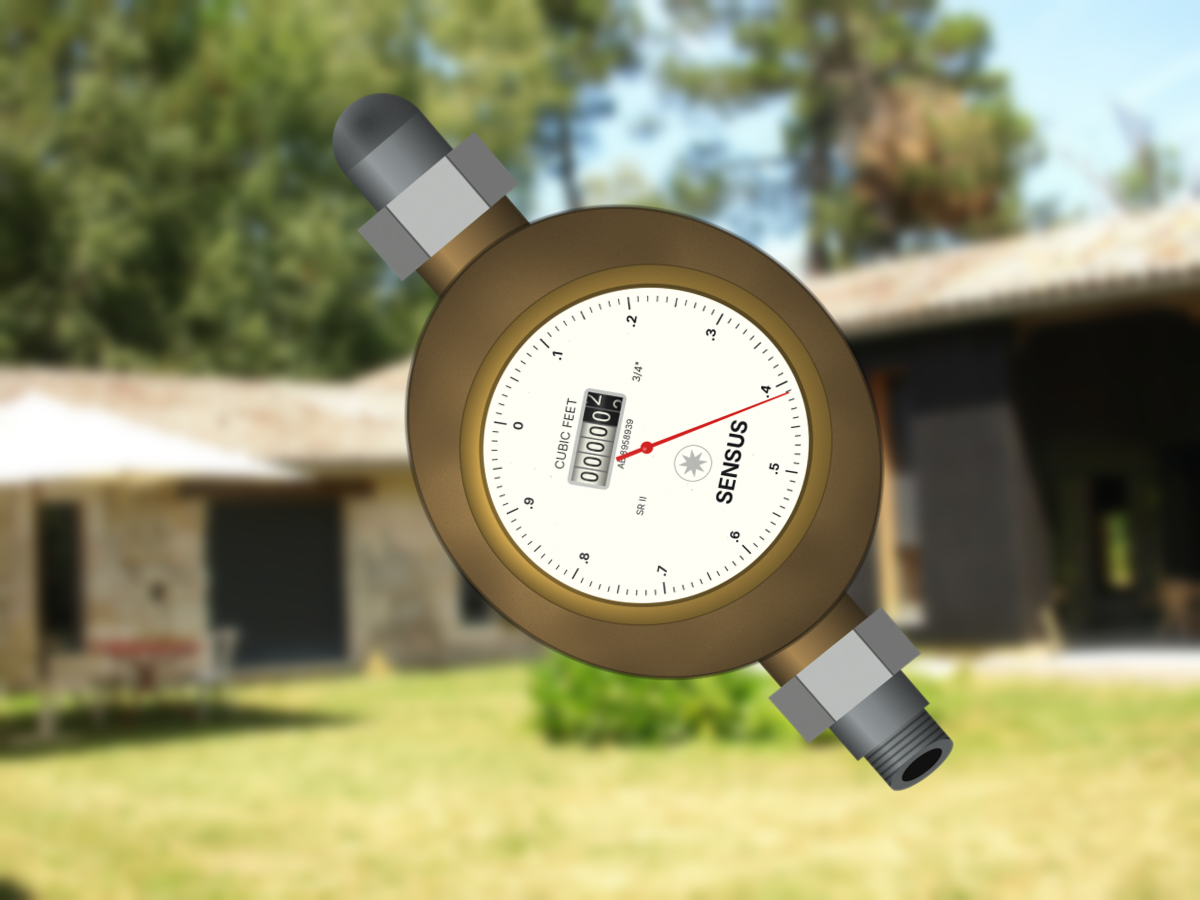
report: 2.41ft³
